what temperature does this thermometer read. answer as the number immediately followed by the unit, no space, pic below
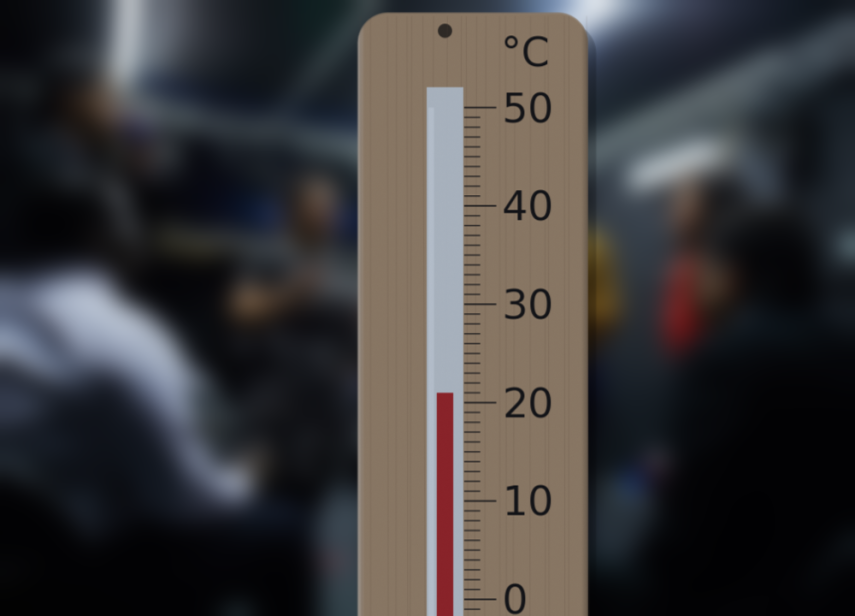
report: 21°C
